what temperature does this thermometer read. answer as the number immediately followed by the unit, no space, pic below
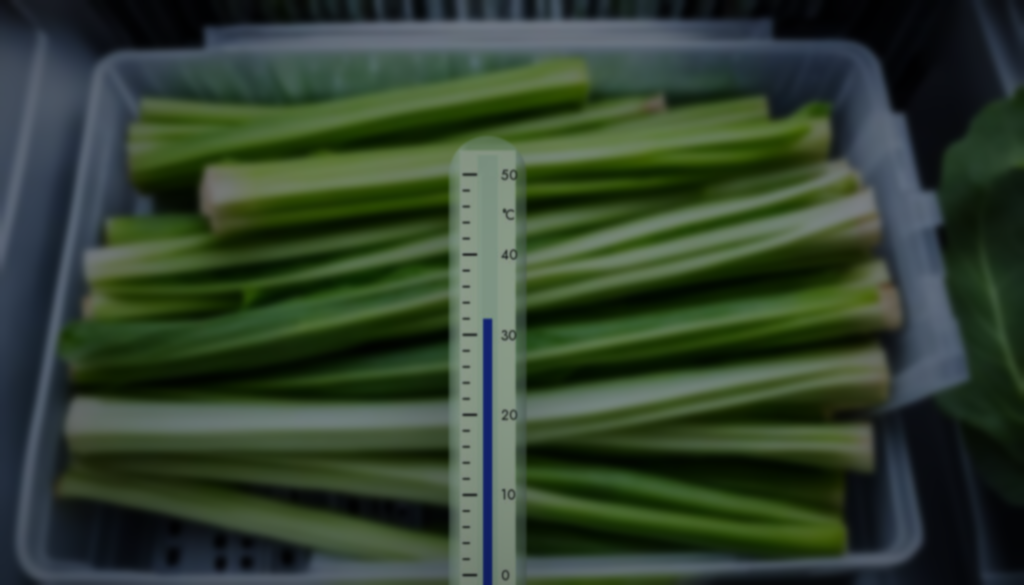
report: 32°C
